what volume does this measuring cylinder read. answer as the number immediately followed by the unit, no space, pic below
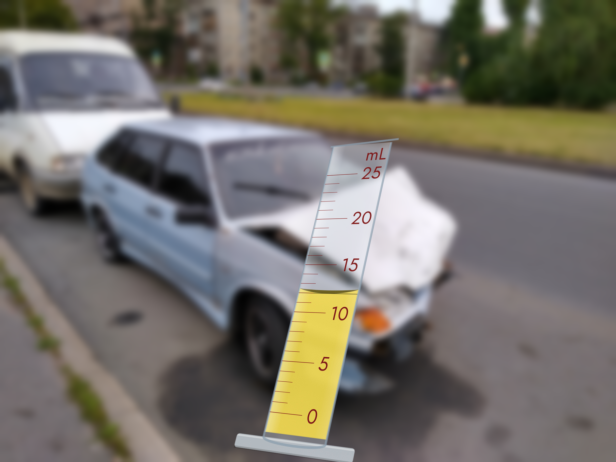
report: 12mL
